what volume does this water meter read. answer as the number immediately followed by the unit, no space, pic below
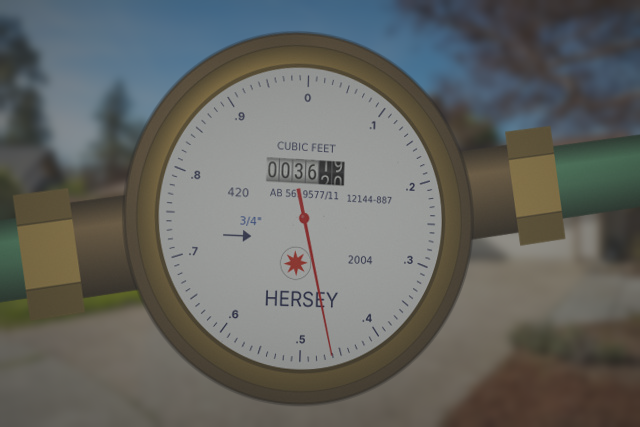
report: 3619.46ft³
